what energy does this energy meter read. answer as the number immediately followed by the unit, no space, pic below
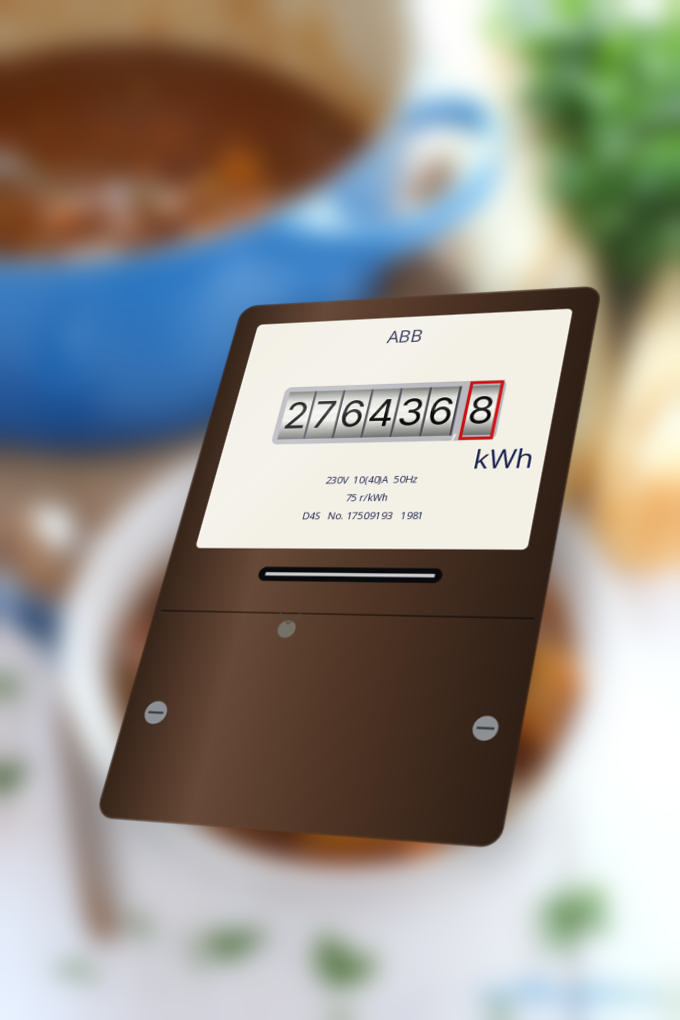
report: 276436.8kWh
